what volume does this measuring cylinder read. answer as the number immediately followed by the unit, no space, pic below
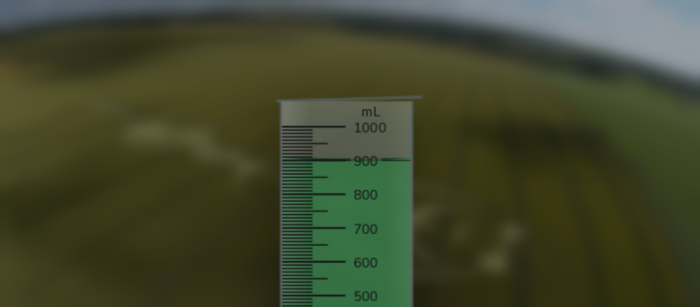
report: 900mL
